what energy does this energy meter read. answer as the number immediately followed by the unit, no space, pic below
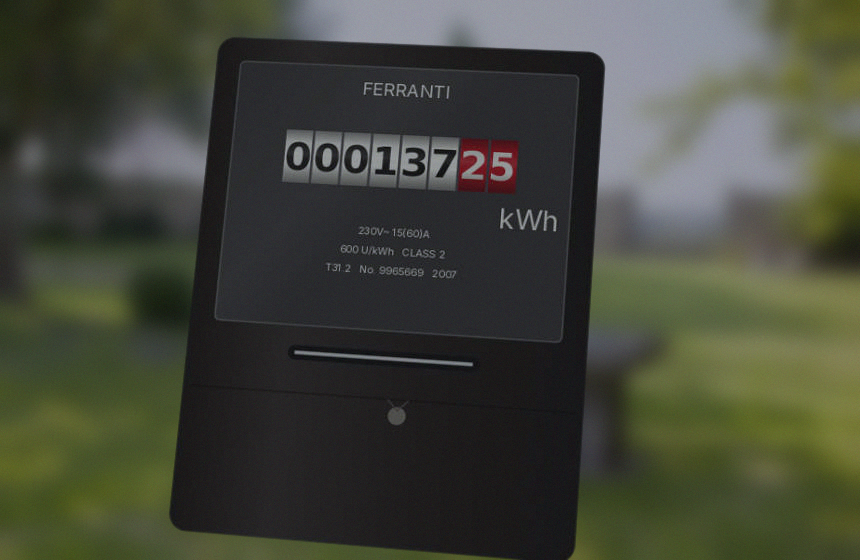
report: 137.25kWh
